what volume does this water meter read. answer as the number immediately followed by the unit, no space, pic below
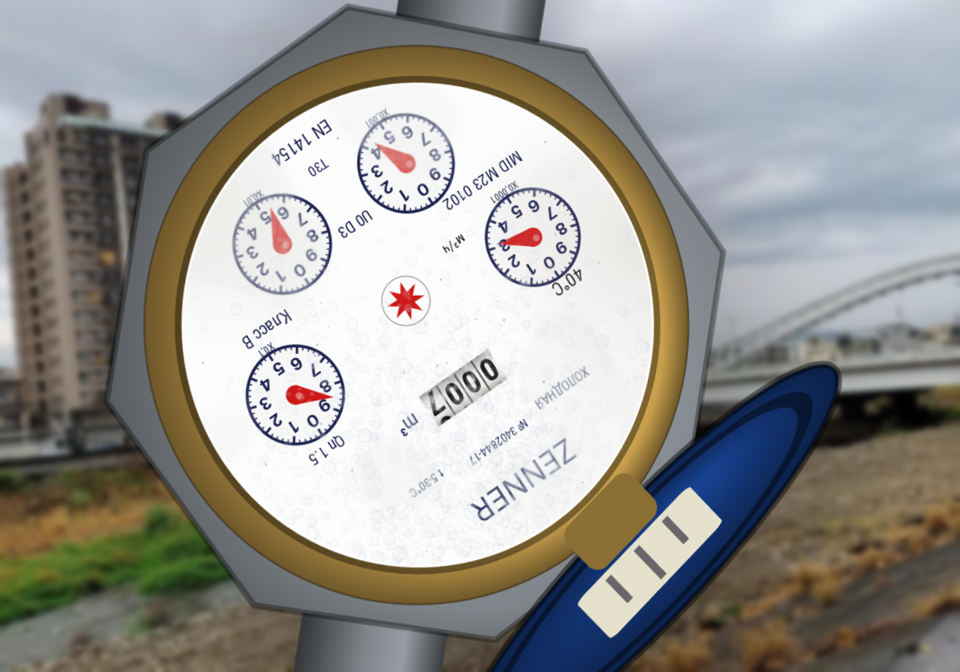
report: 6.8543m³
